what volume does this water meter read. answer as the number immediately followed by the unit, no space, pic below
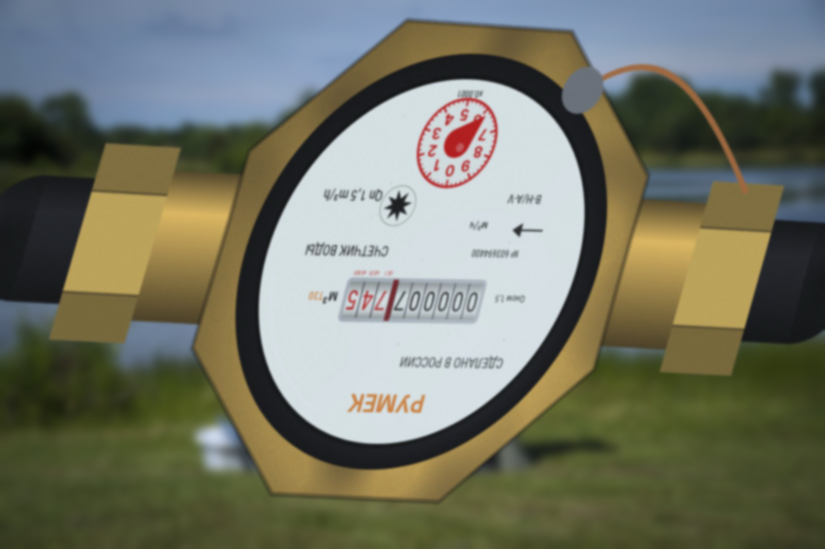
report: 7.7456m³
